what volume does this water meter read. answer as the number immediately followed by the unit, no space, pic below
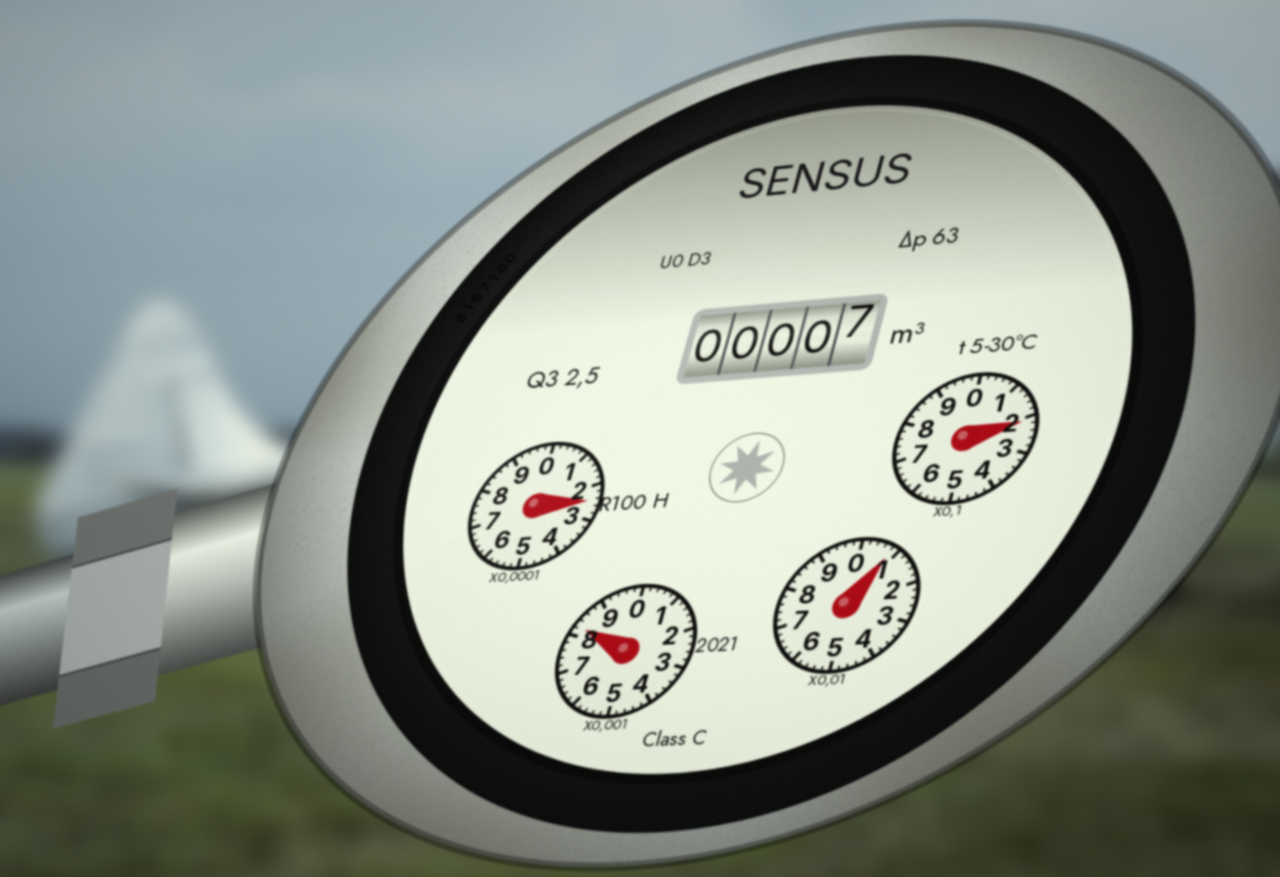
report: 7.2082m³
